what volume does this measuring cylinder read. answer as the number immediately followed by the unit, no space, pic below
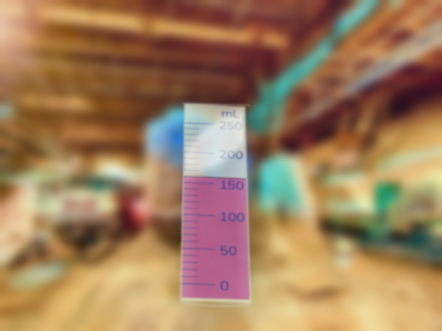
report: 160mL
